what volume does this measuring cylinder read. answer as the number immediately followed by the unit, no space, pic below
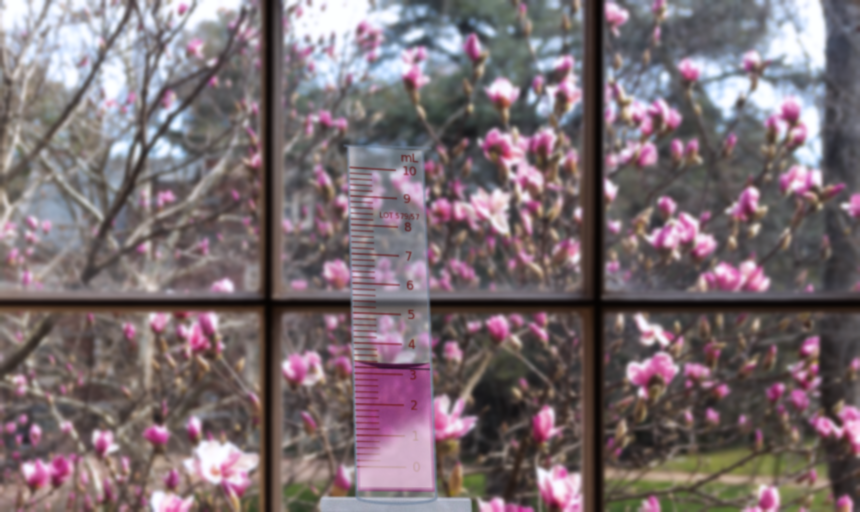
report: 3.2mL
